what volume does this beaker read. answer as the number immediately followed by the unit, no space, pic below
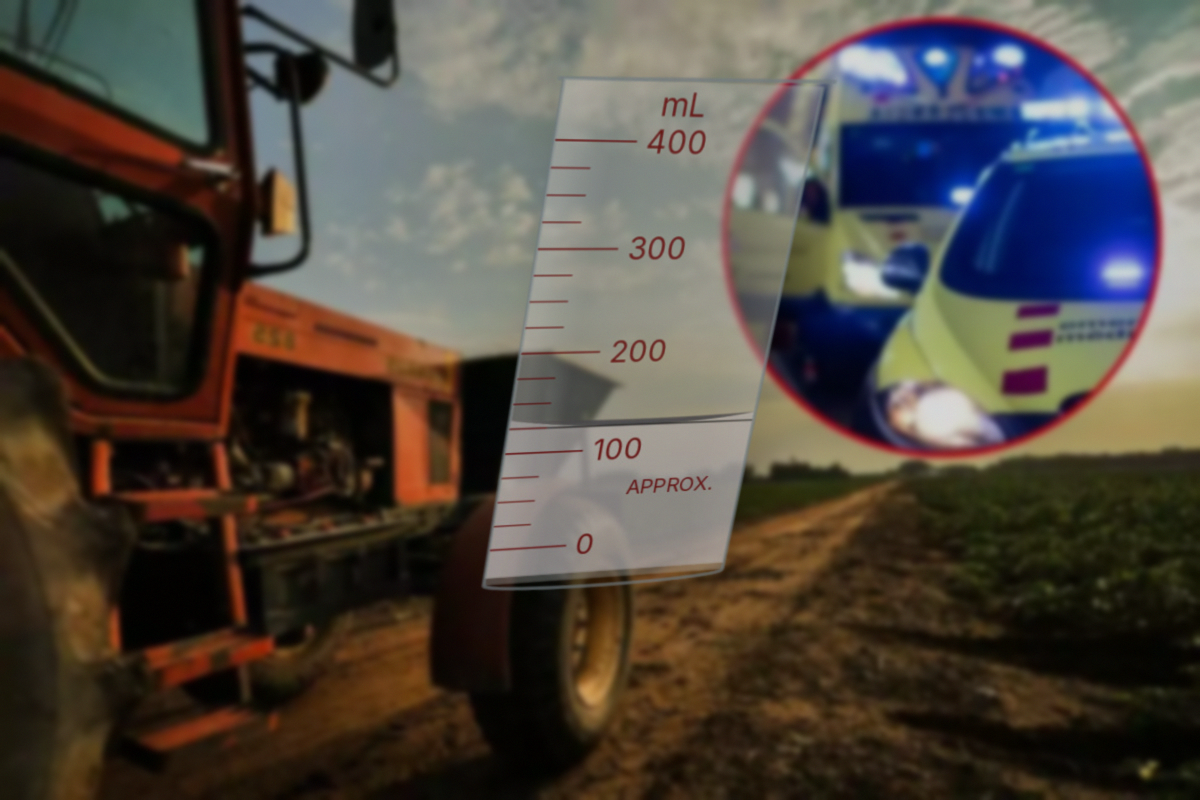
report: 125mL
